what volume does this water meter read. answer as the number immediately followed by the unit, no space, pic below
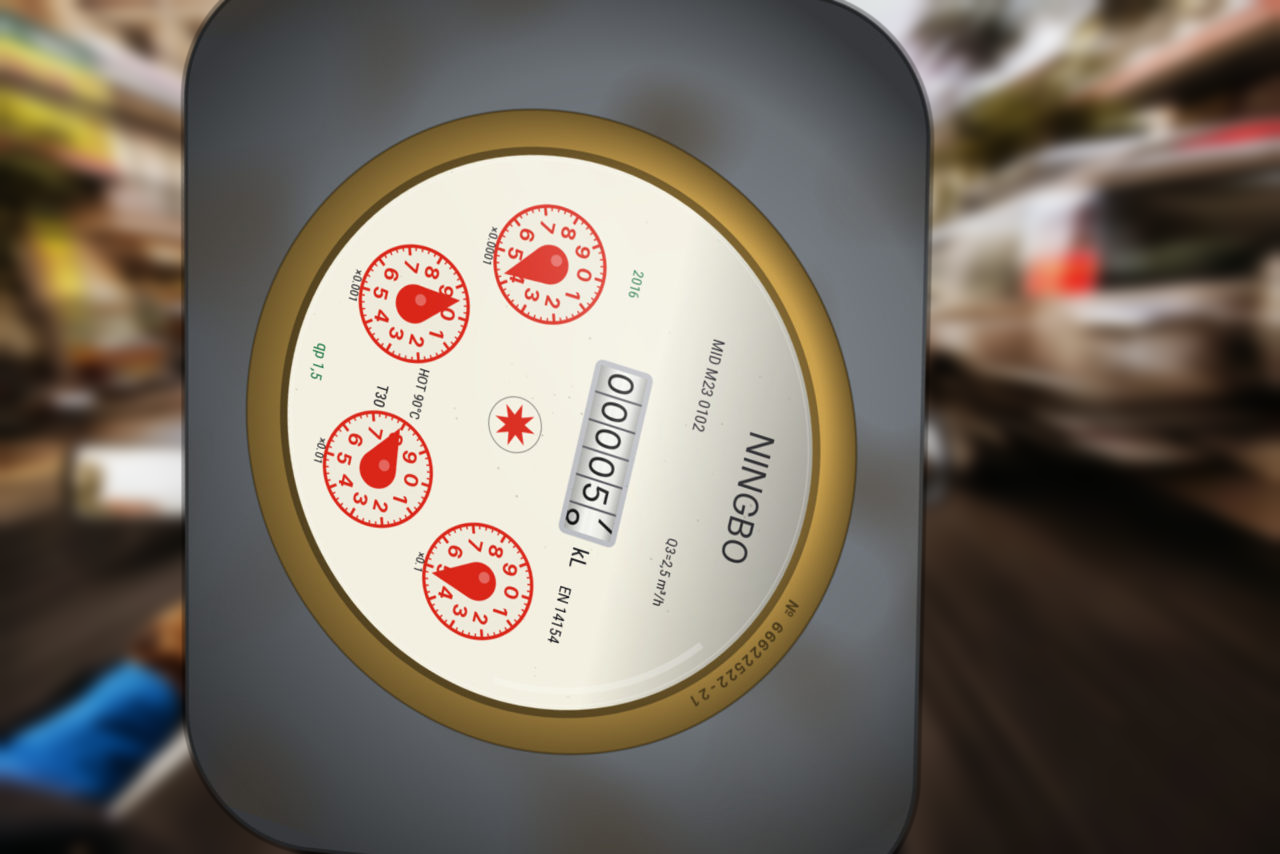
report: 57.4794kL
